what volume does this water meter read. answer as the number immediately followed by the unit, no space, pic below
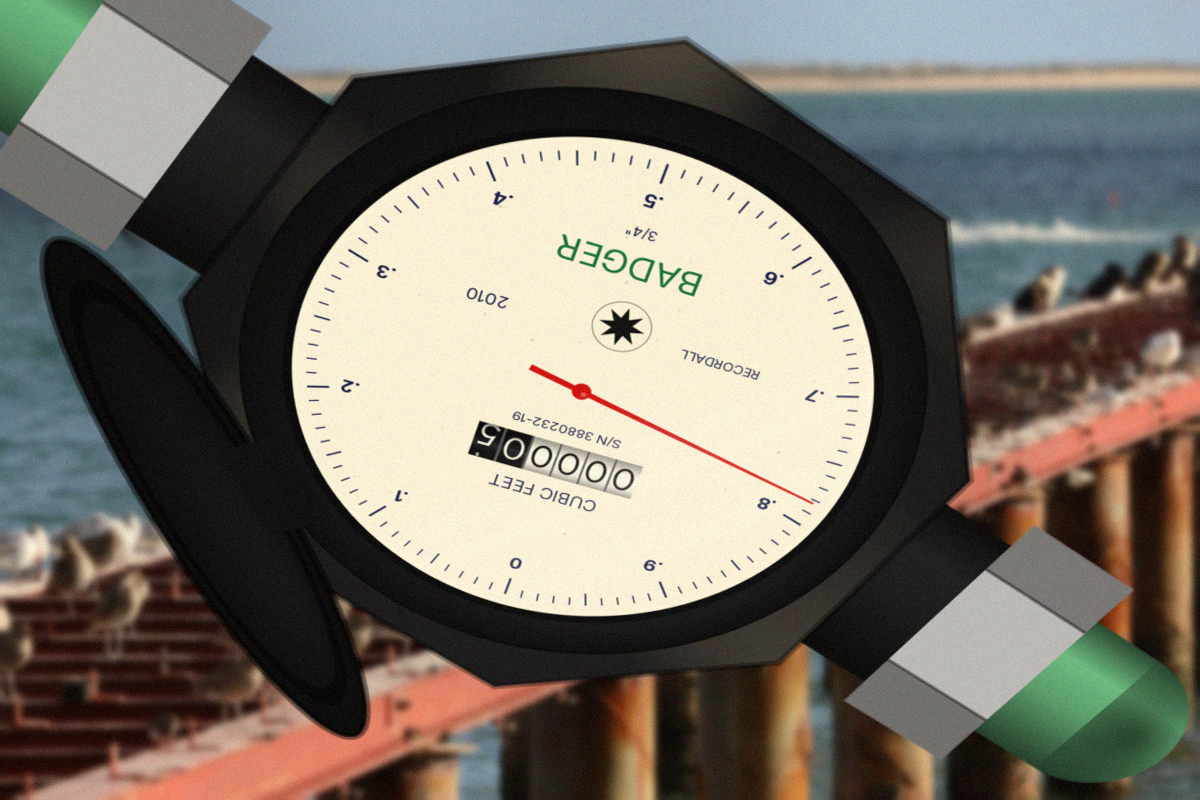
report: 4.78ft³
